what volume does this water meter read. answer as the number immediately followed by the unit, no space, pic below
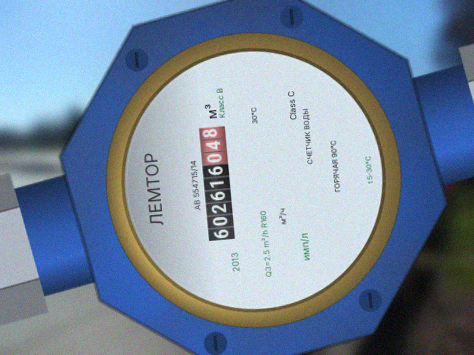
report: 602616.048m³
